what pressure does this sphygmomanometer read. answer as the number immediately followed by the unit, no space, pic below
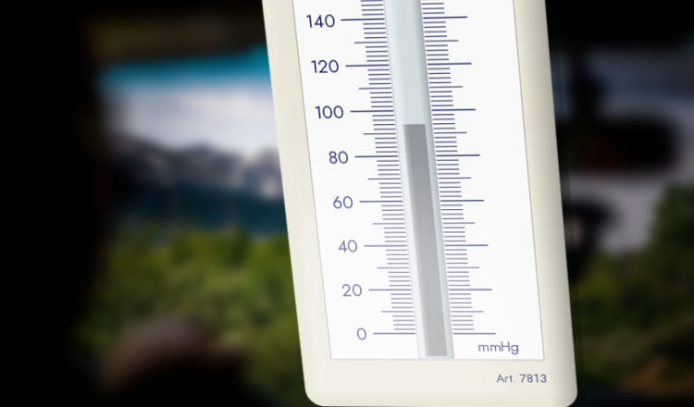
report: 94mmHg
